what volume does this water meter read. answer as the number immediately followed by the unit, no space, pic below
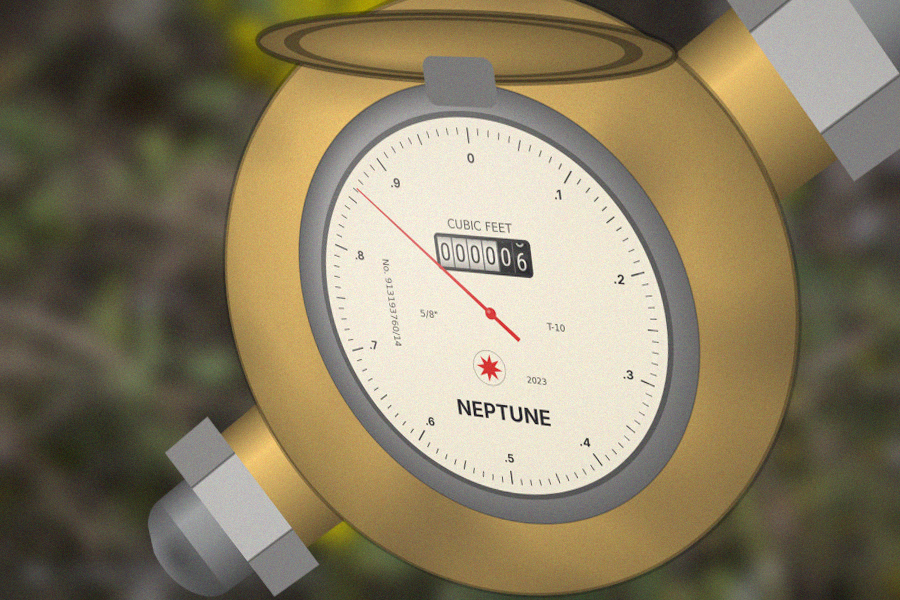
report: 5.86ft³
